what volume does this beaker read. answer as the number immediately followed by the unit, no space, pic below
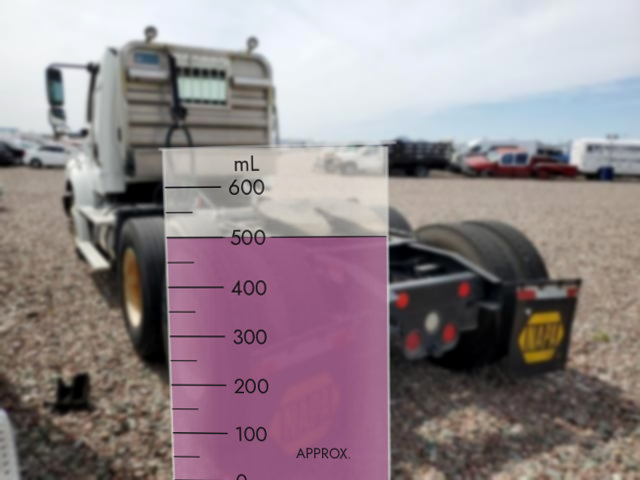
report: 500mL
